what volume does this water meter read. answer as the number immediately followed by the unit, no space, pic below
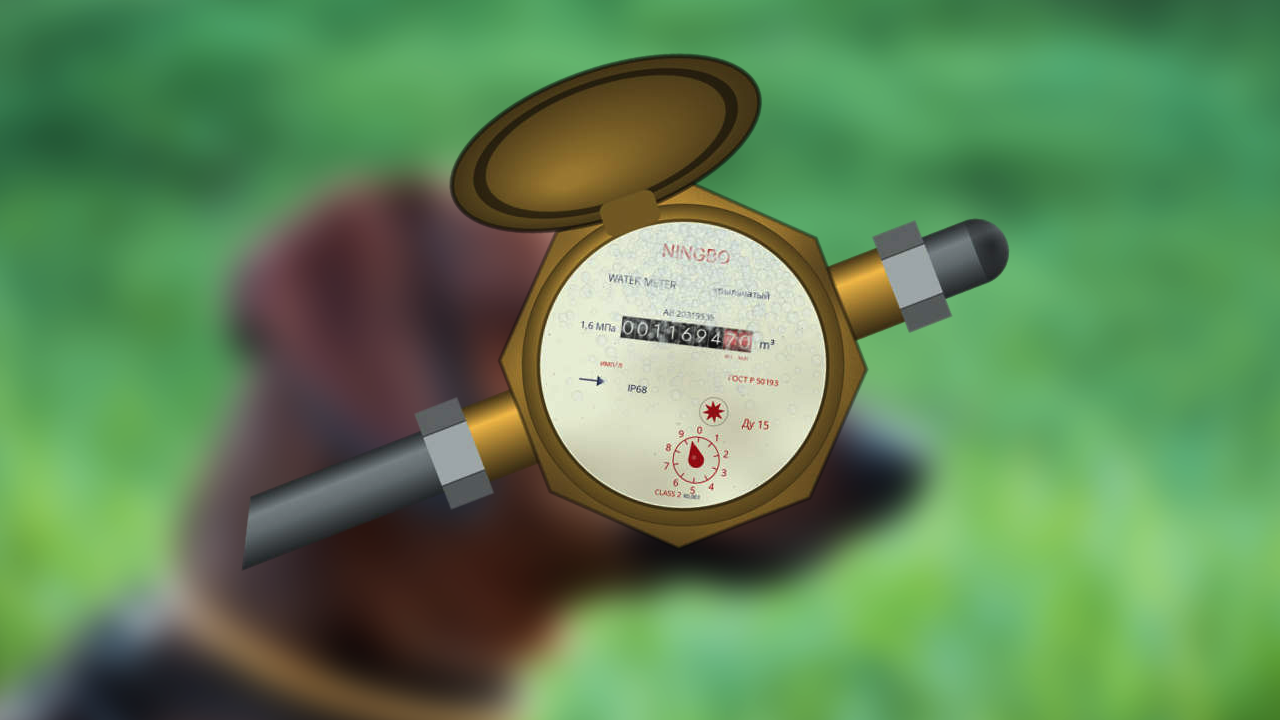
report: 11694.699m³
